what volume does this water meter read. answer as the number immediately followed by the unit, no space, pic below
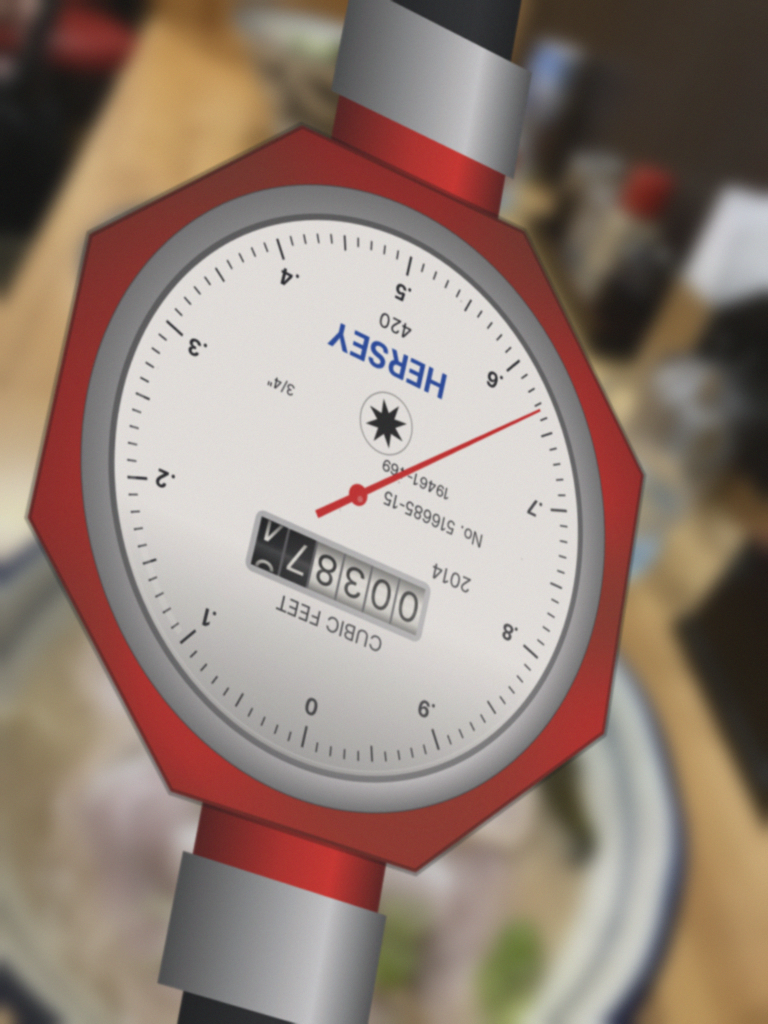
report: 3873.63ft³
